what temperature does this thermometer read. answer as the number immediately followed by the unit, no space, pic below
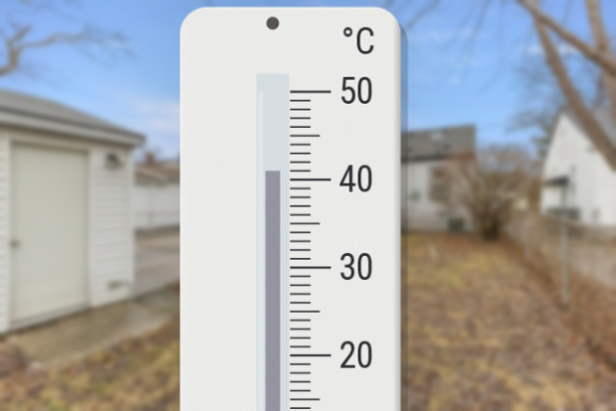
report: 41°C
